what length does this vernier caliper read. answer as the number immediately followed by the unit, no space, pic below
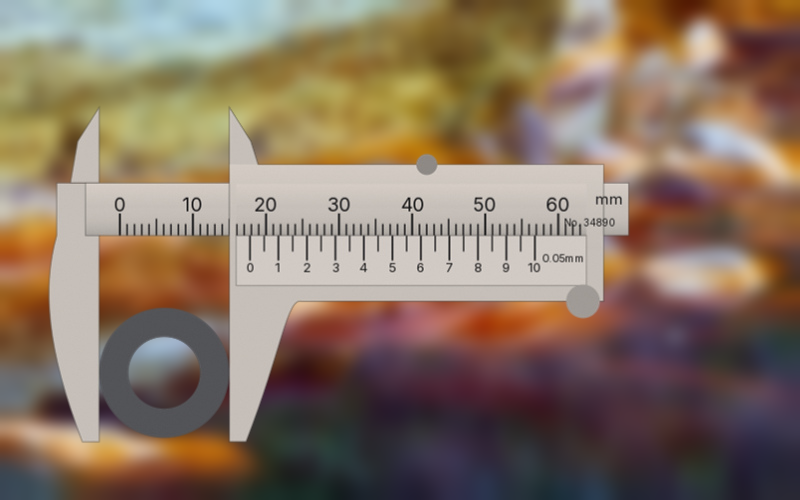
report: 17.8mm
